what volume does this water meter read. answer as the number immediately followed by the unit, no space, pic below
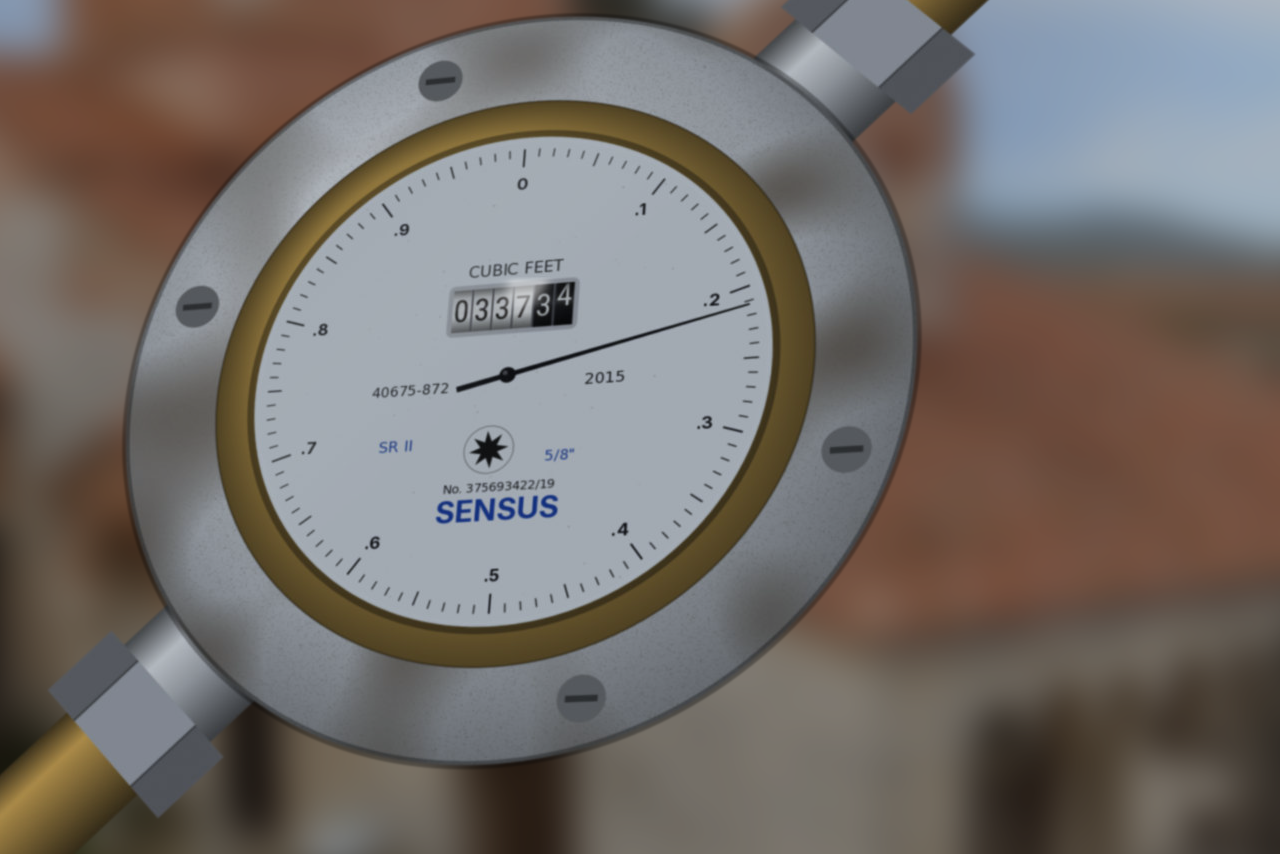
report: 33734.21ft³
